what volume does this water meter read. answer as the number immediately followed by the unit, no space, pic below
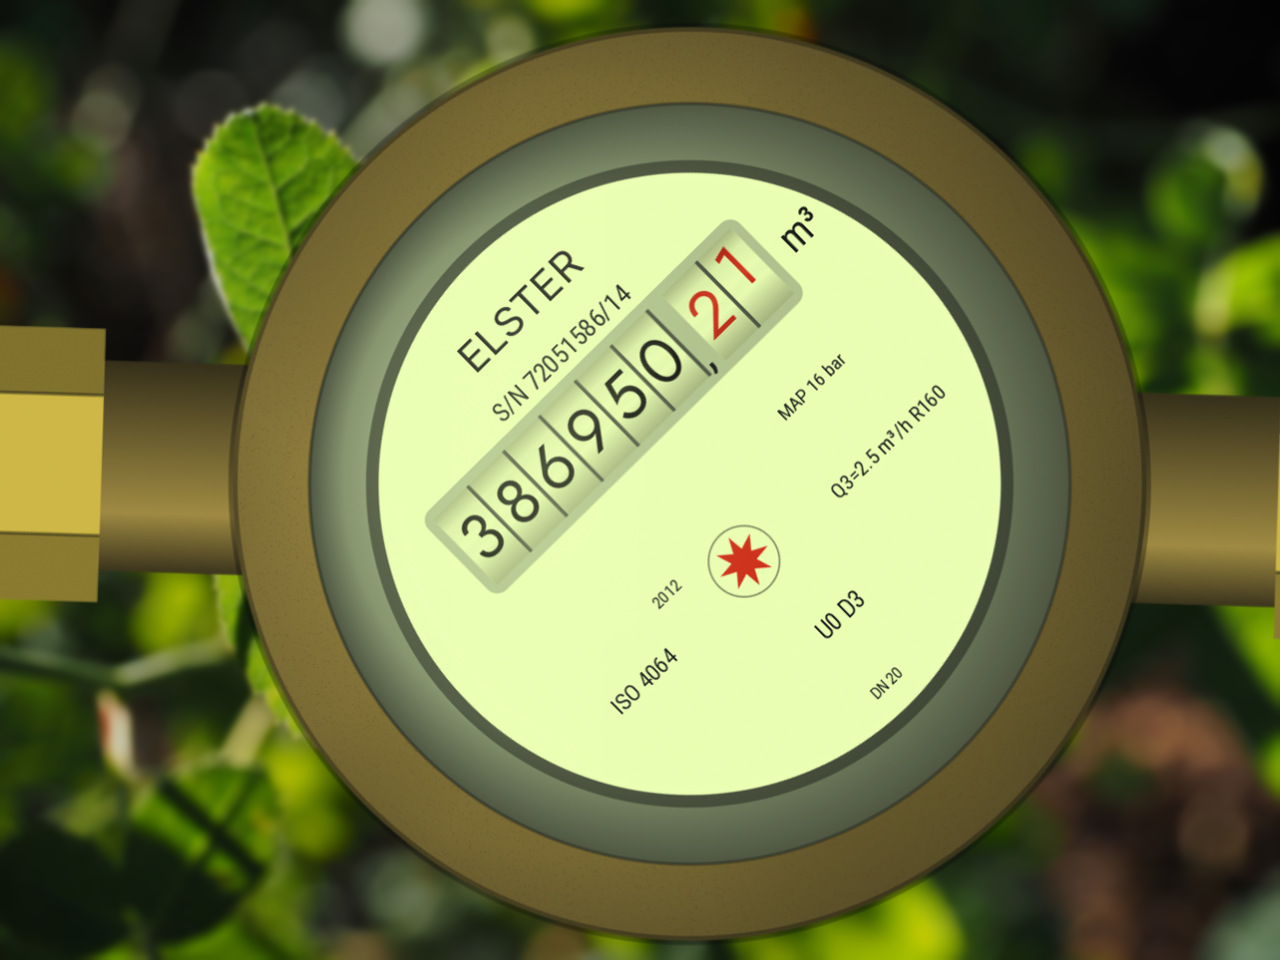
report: 386950.21m³
